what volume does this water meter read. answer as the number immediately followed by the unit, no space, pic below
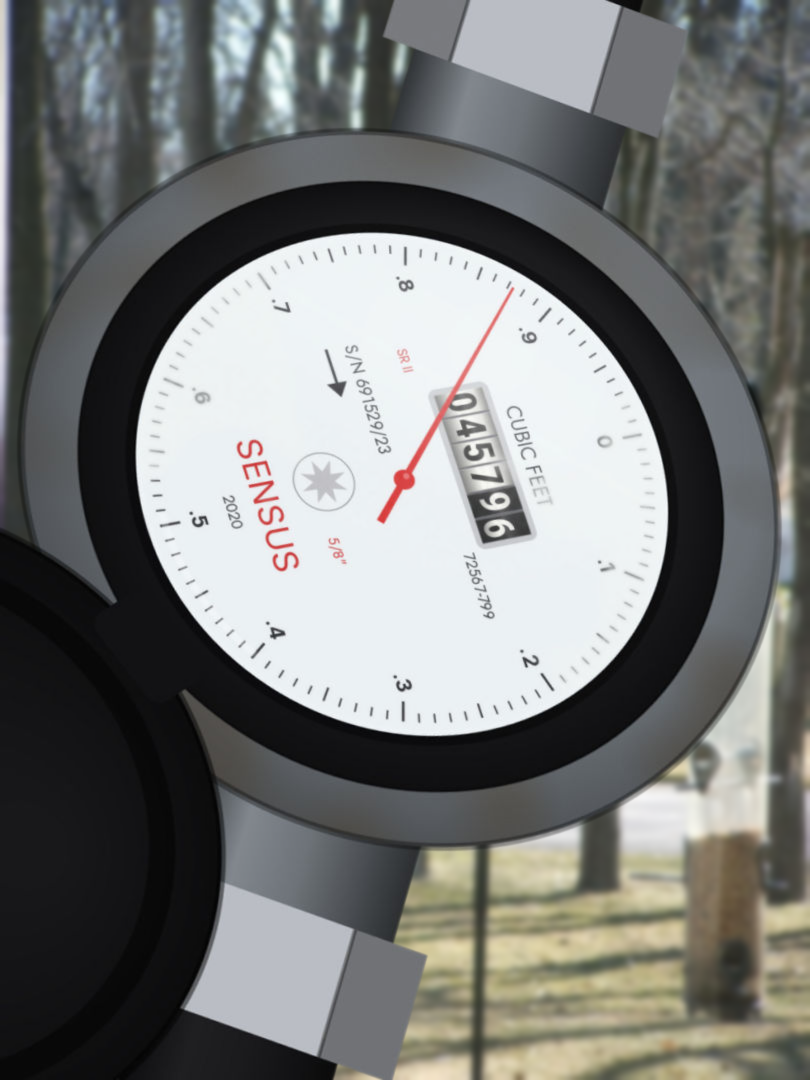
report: 45795.87ft³
